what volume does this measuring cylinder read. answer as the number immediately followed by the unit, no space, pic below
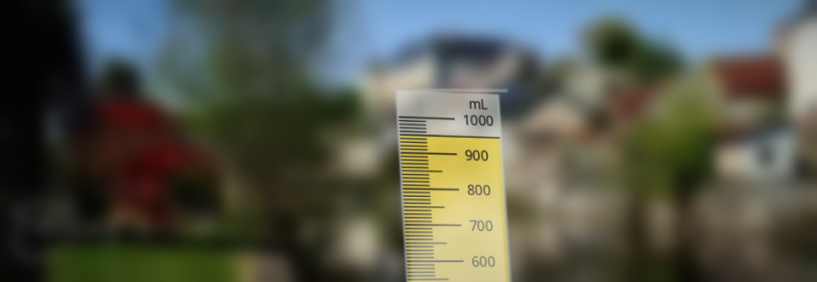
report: 950mL
